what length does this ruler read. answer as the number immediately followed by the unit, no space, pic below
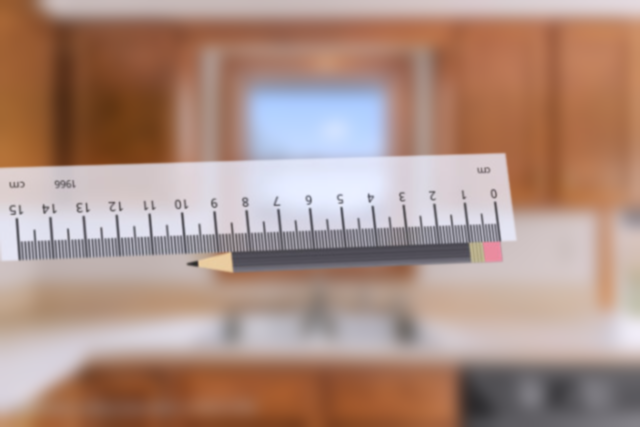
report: 10cm
